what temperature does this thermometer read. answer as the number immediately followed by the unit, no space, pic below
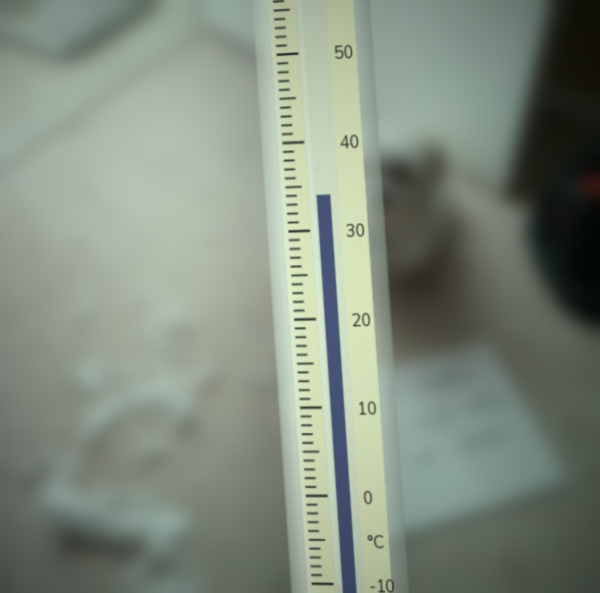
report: 34°C
